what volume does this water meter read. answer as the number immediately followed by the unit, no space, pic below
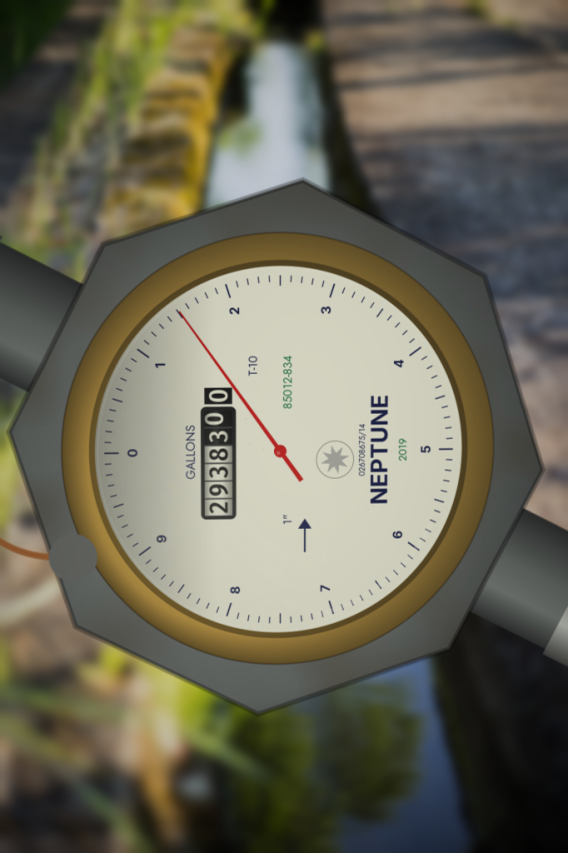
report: 2938301.5gal
